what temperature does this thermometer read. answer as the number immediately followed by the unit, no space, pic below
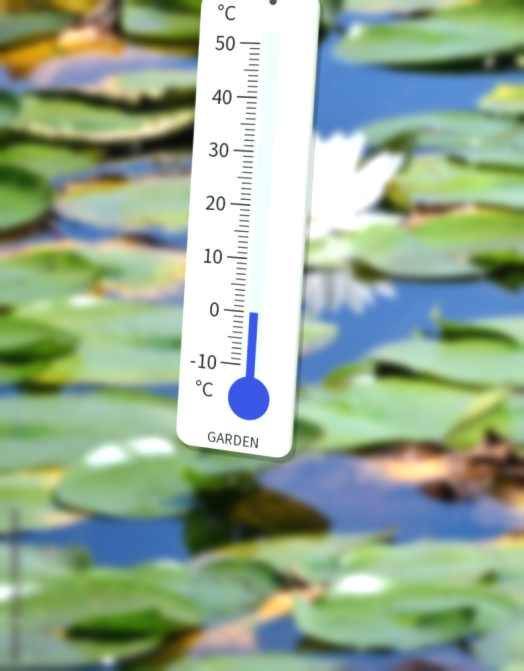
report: 0°C
